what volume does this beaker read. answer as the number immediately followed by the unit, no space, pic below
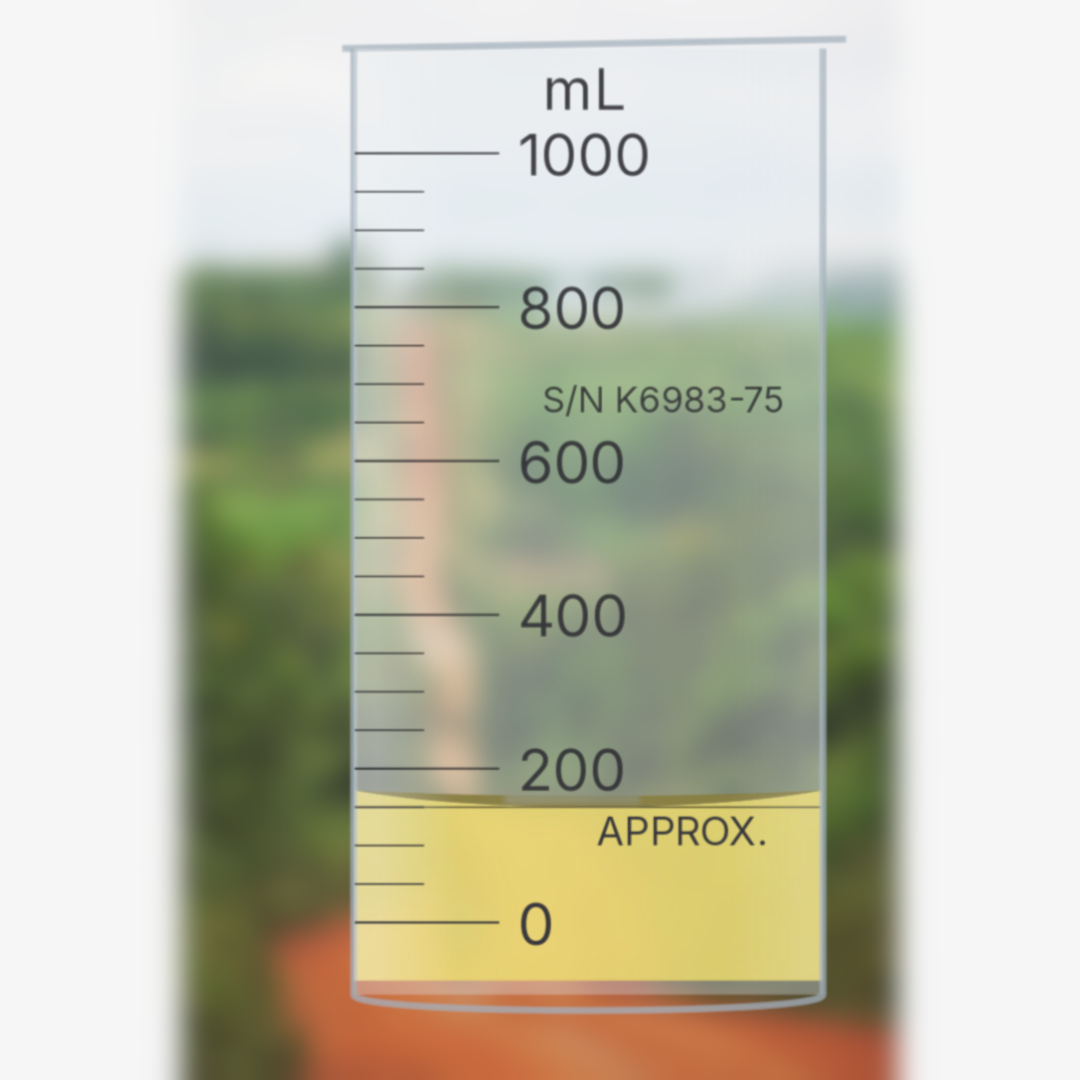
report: 150mL
